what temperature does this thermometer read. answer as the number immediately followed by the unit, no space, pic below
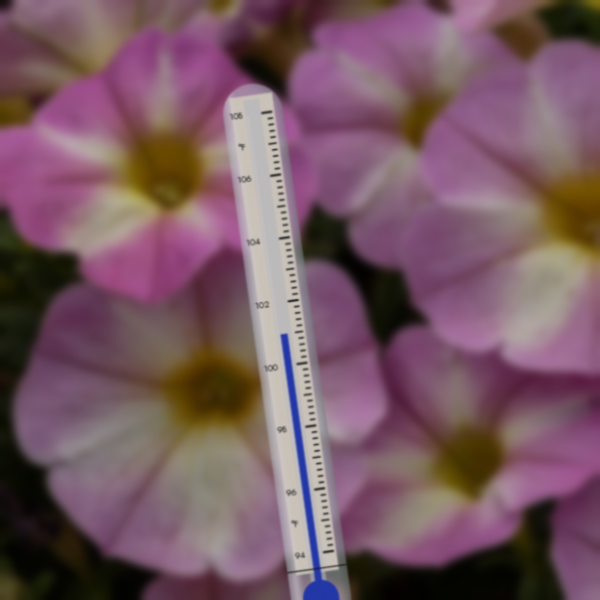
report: 101°F
